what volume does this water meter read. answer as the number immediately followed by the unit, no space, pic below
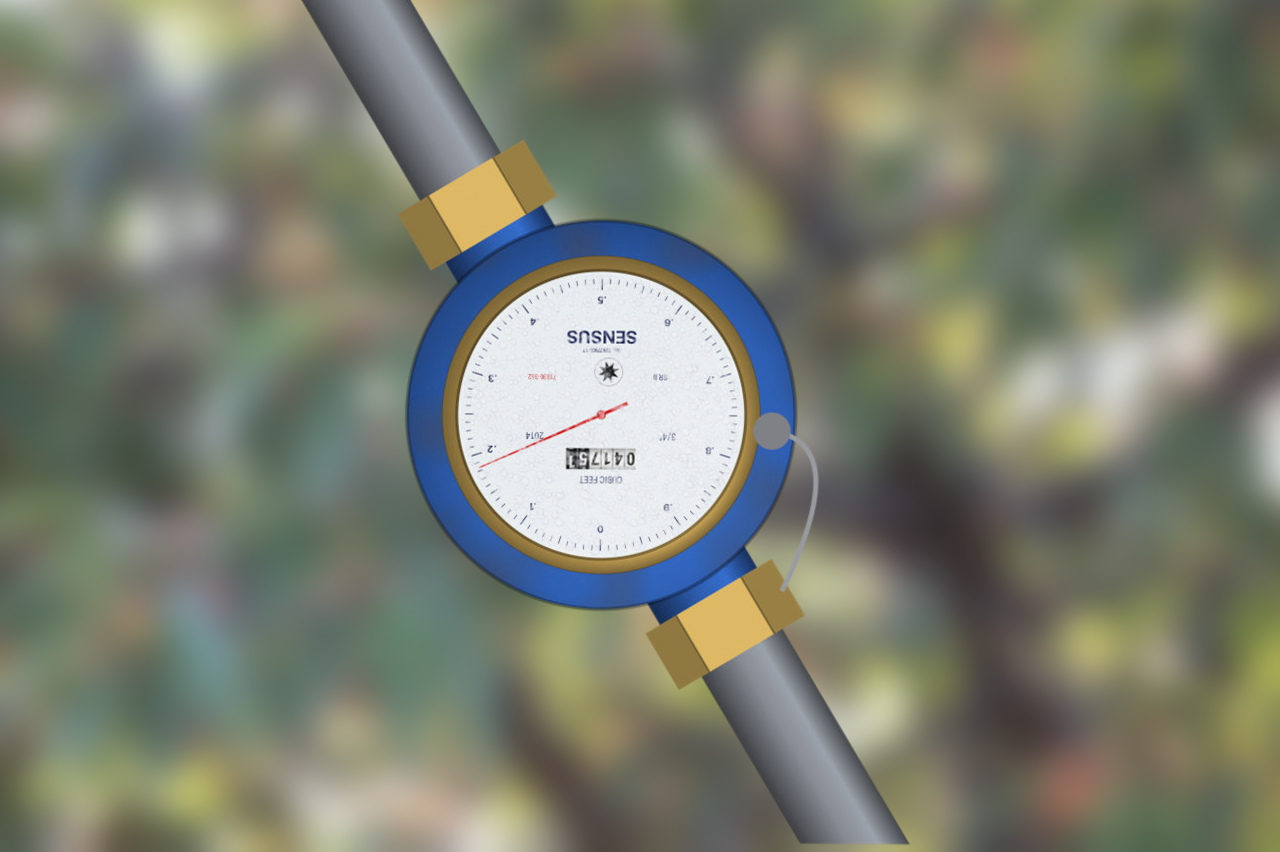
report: 41751.18ft³
